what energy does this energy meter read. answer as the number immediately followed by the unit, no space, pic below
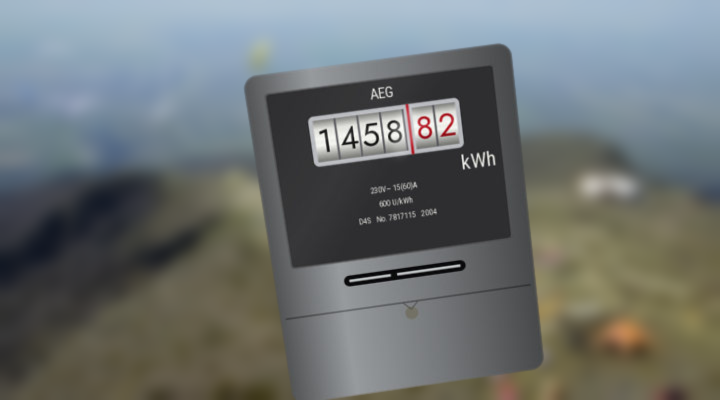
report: 1458.82kWh
